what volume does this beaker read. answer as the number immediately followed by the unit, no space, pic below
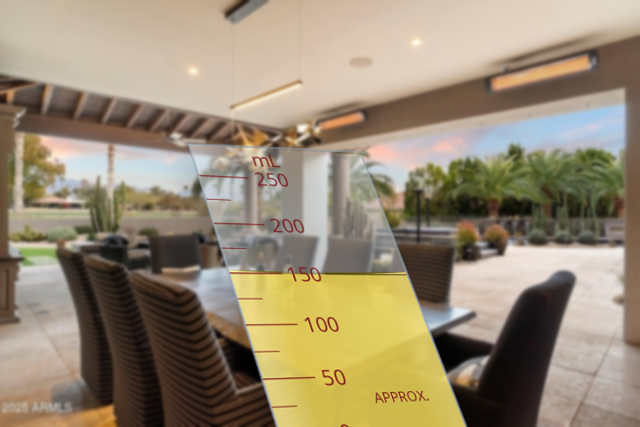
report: 150mL
